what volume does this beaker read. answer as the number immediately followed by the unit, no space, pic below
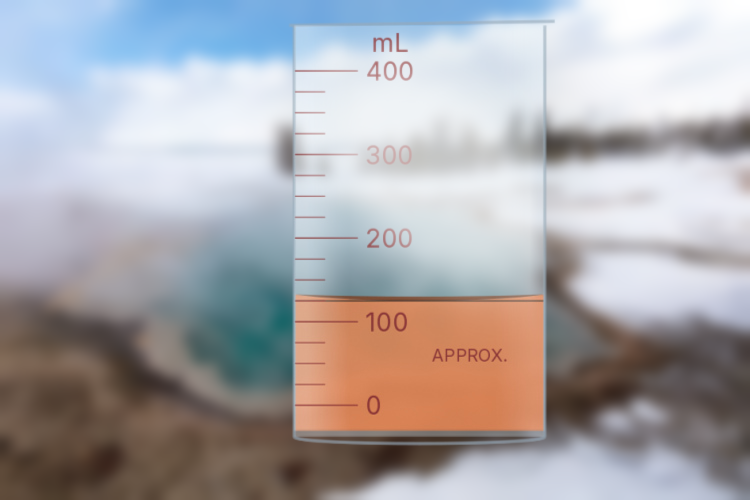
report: 125mL
